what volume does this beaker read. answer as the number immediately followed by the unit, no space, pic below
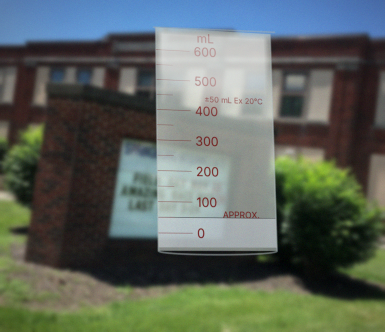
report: 50mL
